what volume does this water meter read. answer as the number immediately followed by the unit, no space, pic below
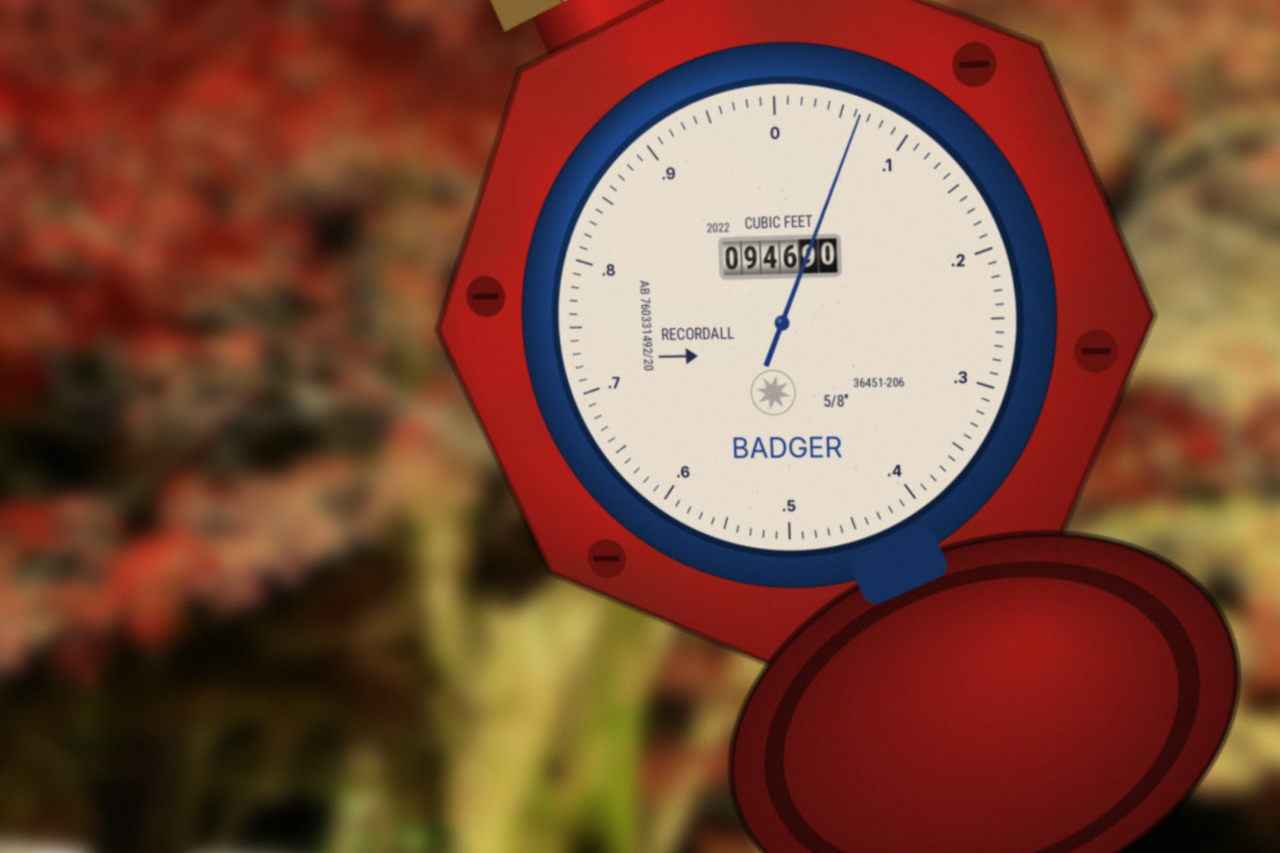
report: 94690.06ft³
